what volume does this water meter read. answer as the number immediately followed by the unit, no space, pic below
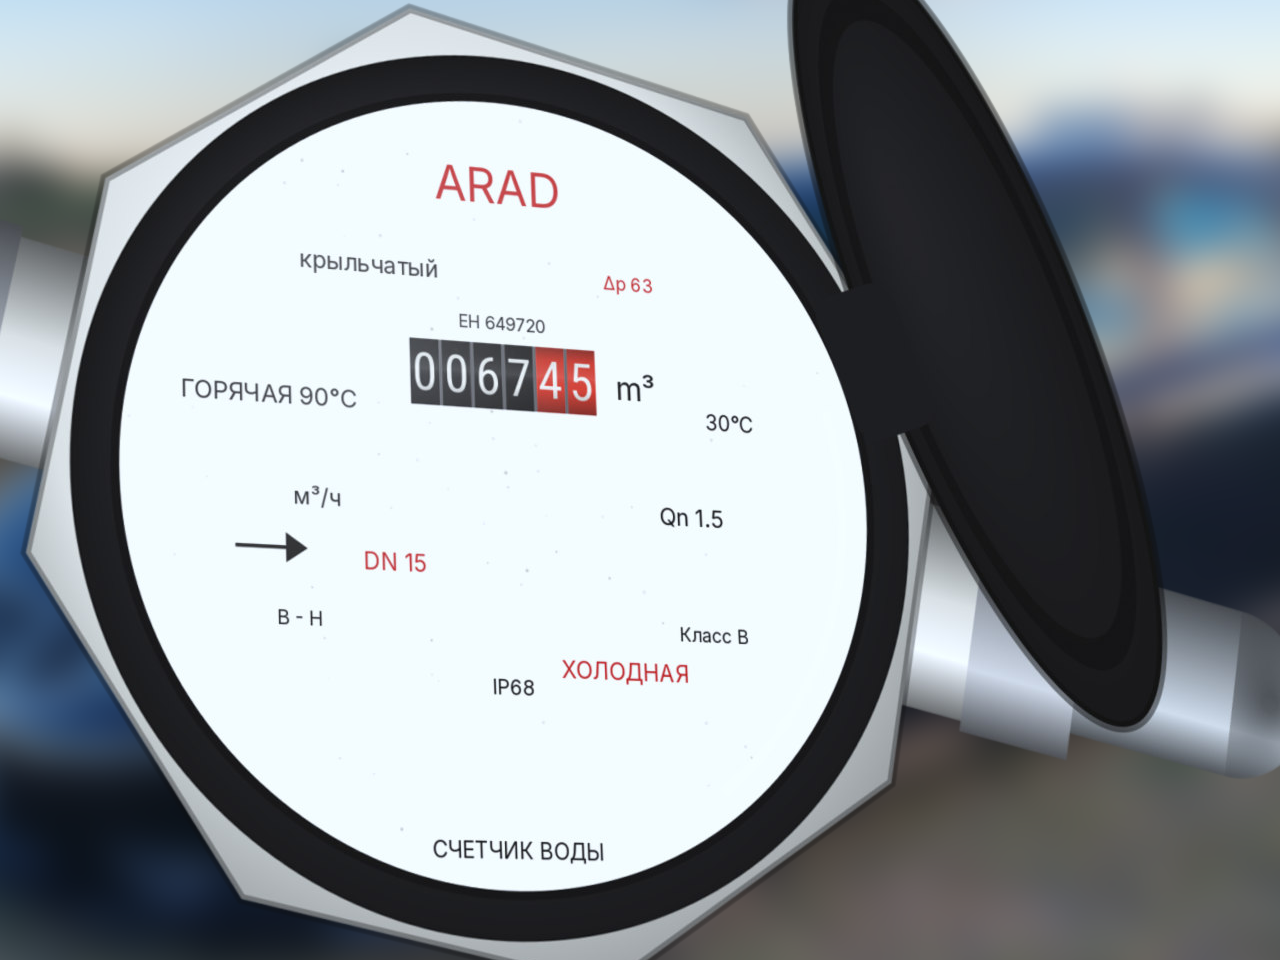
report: 67.45m³
